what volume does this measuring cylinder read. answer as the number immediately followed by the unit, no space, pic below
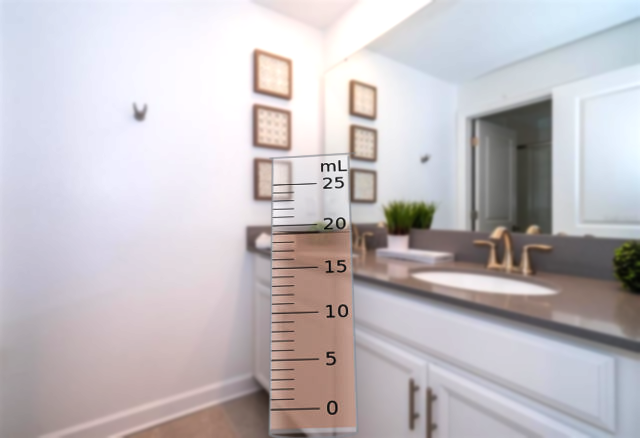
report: 19mL
